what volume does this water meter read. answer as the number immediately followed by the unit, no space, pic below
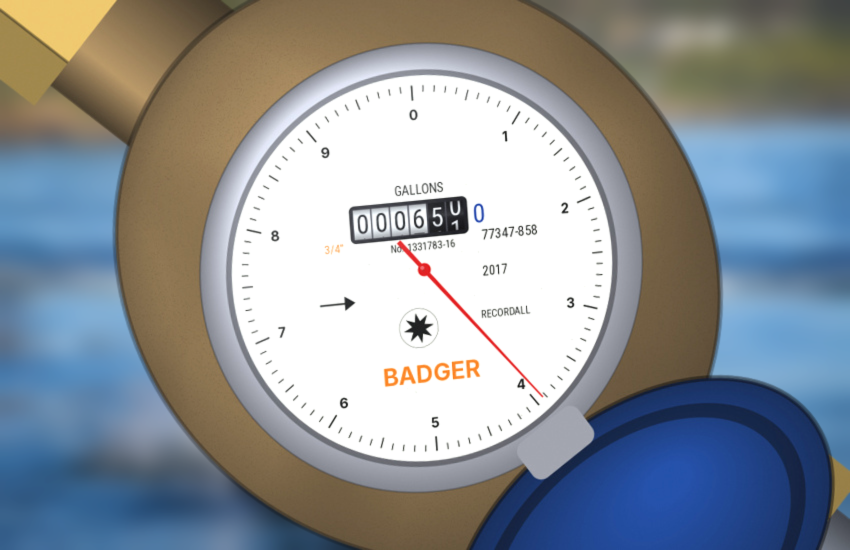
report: 6503.9gal
